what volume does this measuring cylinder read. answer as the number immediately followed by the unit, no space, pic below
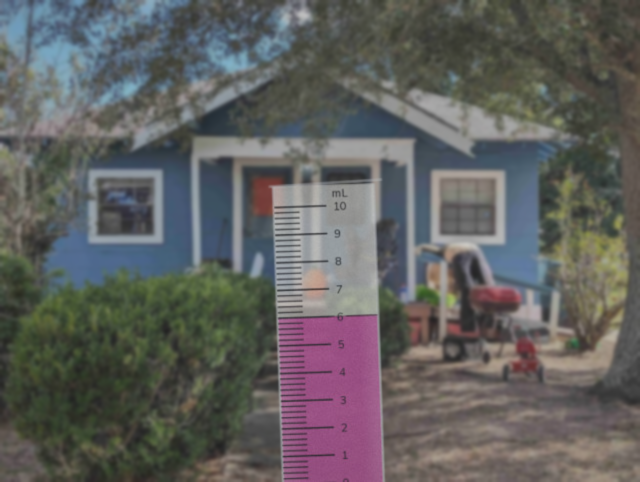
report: 6mL
